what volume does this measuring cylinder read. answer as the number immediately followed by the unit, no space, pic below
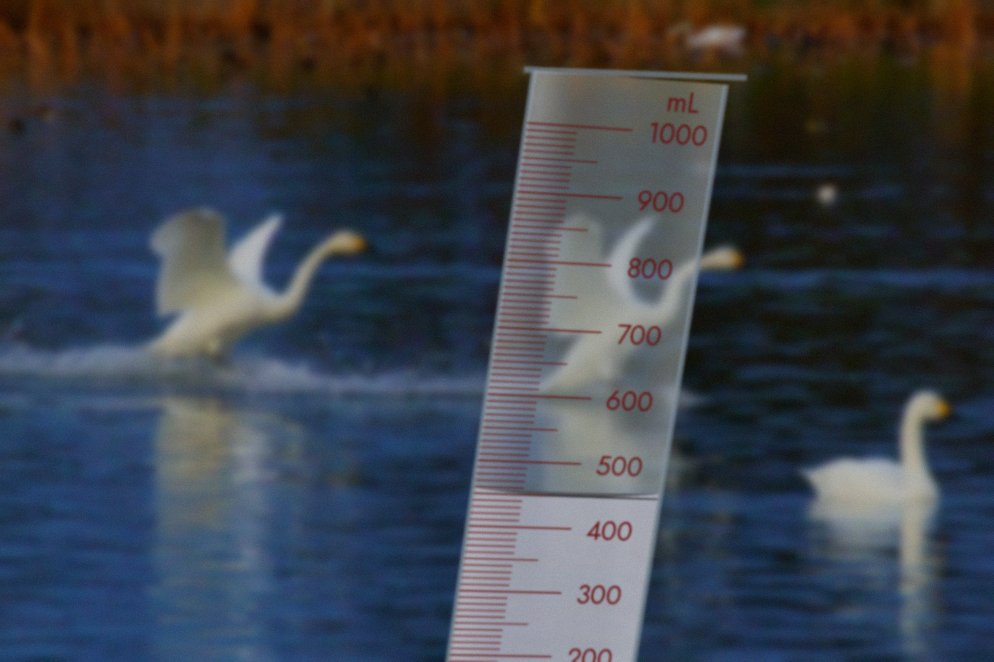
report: 450mL
